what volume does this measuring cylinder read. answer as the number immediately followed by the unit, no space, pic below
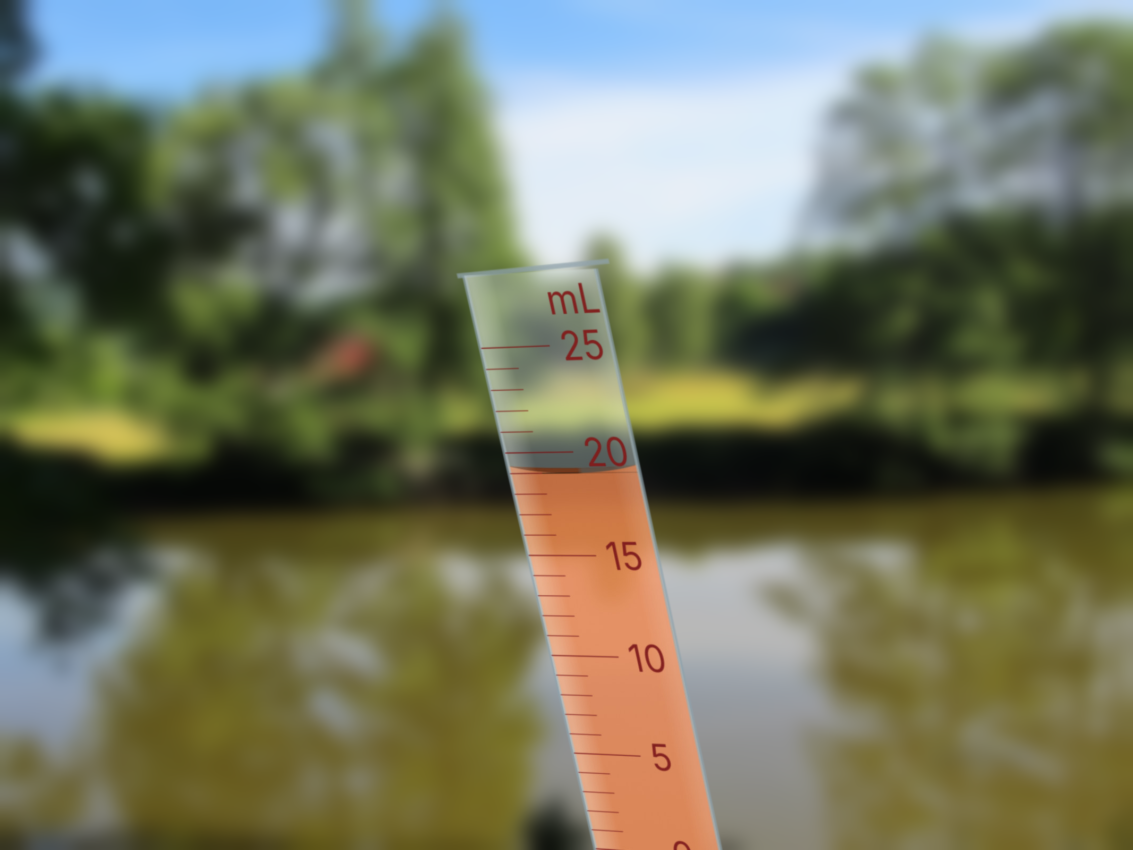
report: 19mL
